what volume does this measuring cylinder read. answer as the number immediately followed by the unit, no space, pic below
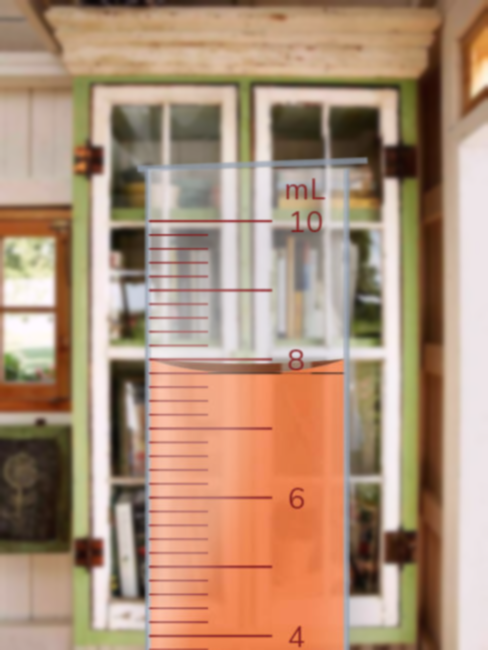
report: 7.8mL
